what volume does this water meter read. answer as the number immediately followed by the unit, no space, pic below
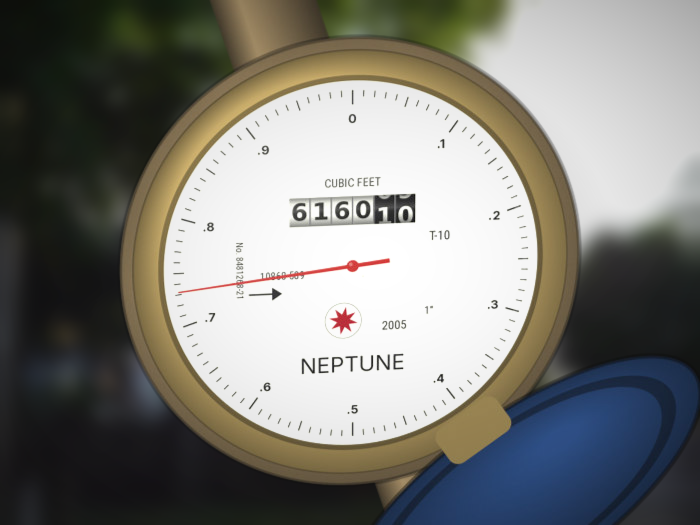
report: 616009.73ft³
